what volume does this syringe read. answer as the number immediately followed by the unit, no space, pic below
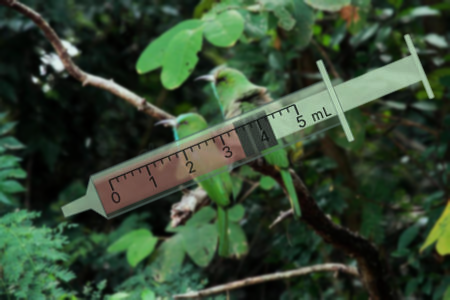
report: 3.4mL
